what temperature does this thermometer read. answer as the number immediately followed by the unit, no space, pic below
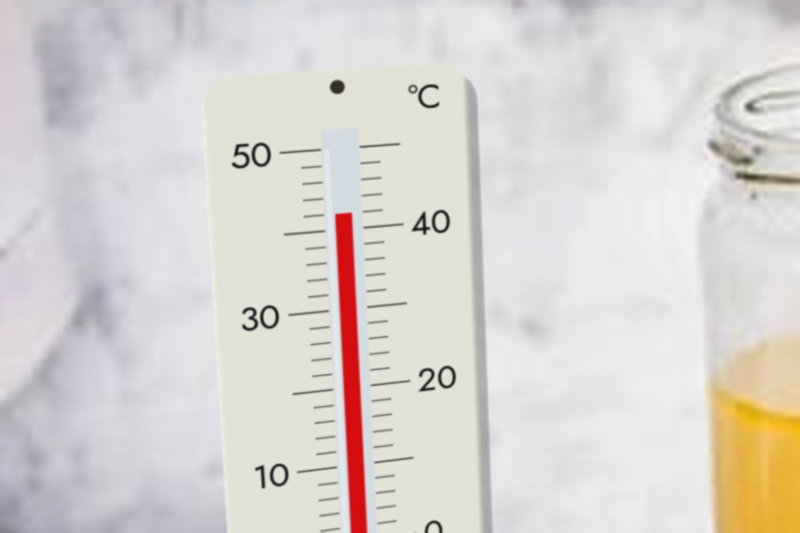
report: 42°C
